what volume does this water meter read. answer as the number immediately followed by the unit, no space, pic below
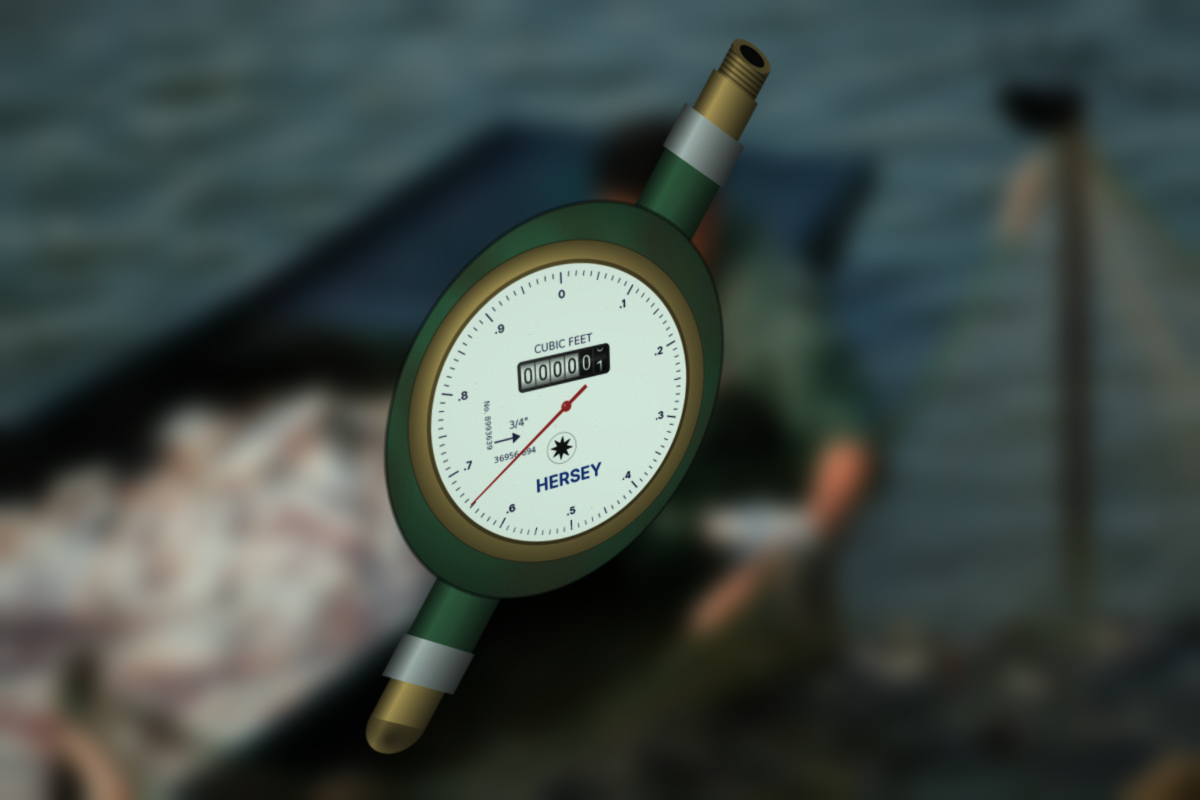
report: 0.65ft³
